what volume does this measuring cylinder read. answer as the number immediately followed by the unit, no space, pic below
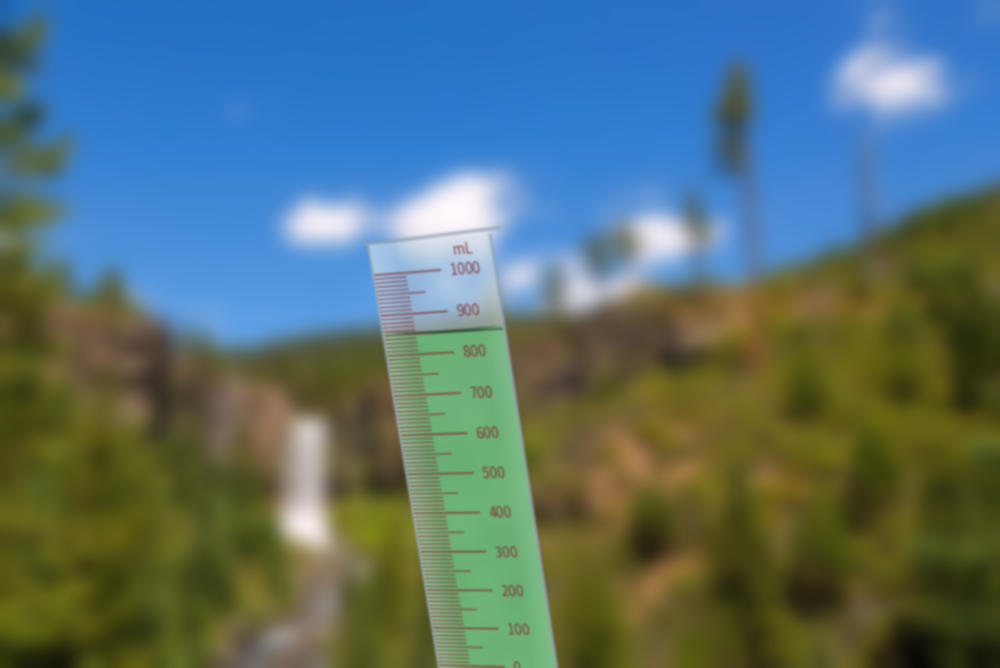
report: 850mL
